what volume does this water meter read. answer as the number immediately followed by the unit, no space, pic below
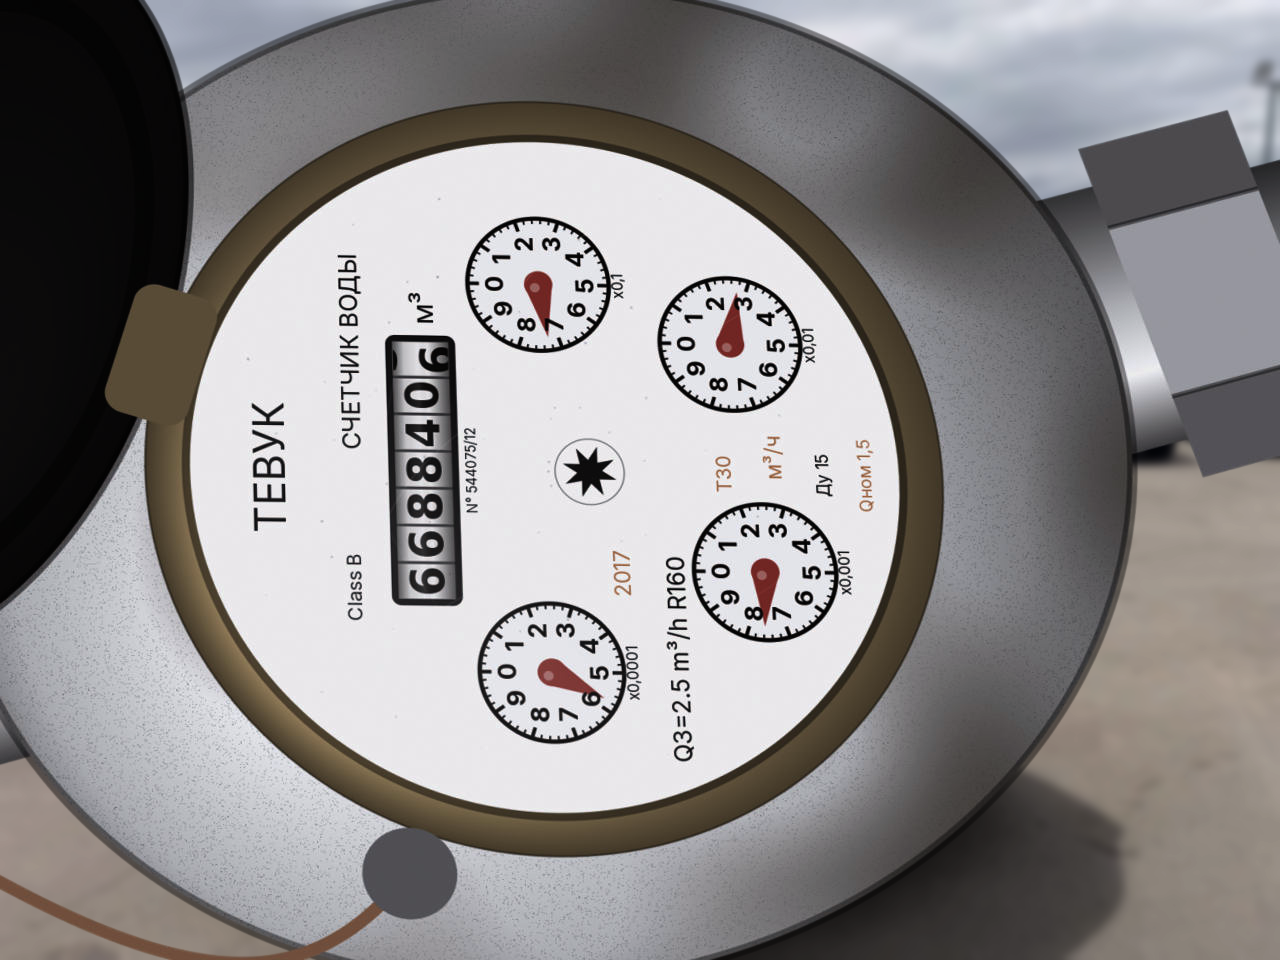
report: 6688405.7275m³
